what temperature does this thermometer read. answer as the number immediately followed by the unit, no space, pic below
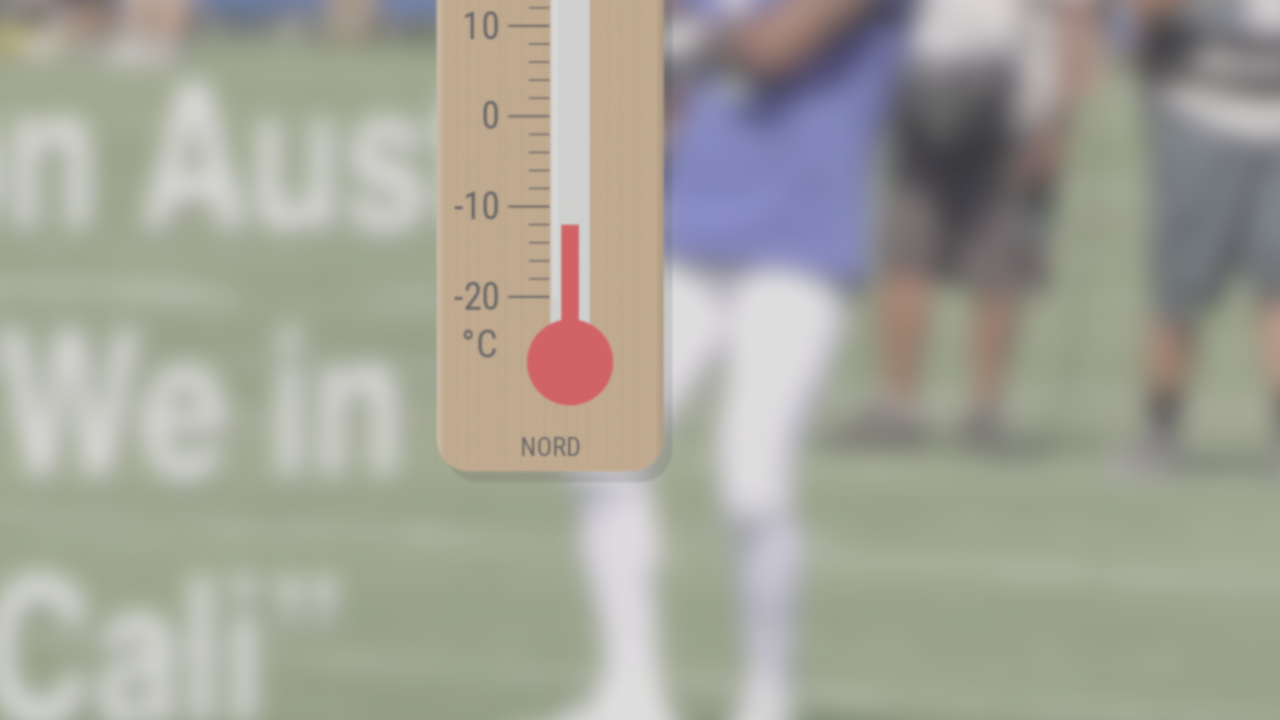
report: -12°C
